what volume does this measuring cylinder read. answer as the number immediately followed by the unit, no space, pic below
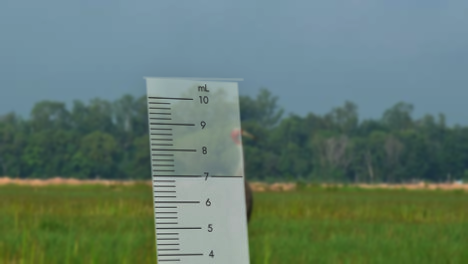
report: 7mL
